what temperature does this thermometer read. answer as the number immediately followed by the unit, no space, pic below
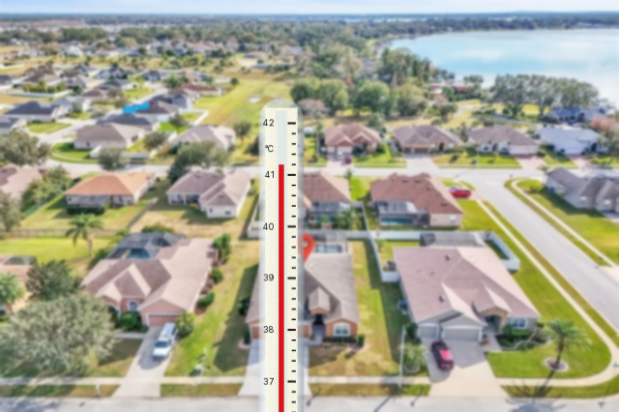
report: 41.2°C
